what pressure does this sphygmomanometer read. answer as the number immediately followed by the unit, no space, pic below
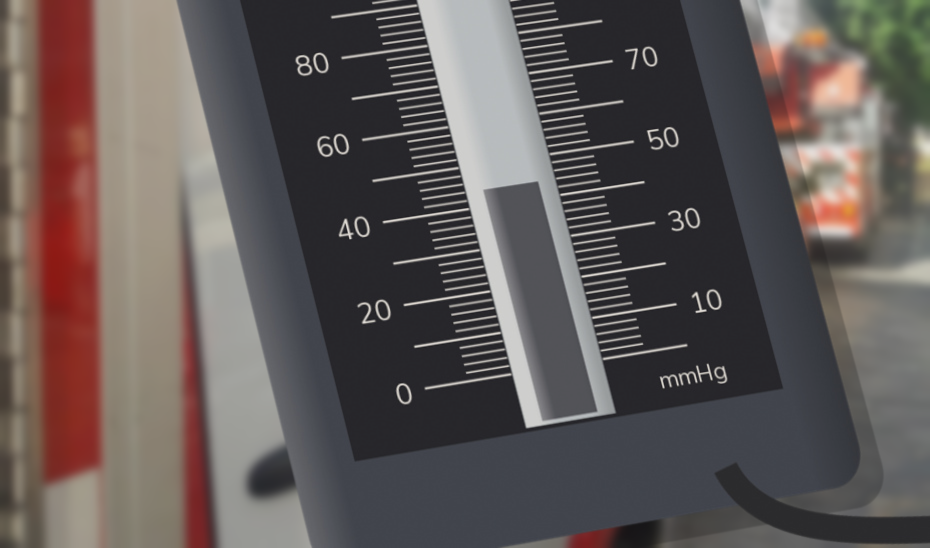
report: 44mmHg
